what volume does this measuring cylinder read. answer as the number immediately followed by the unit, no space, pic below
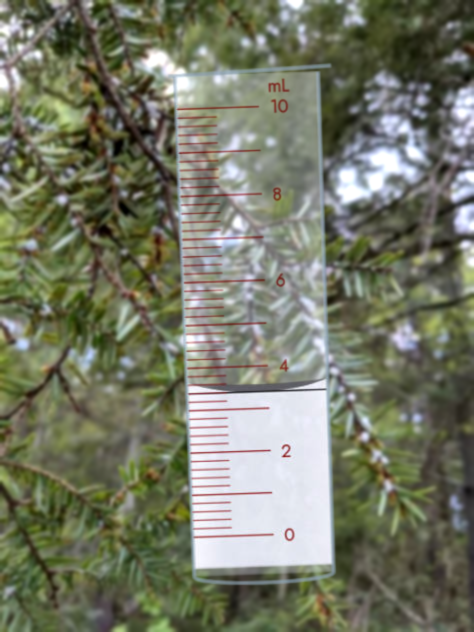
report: 3.4mL
